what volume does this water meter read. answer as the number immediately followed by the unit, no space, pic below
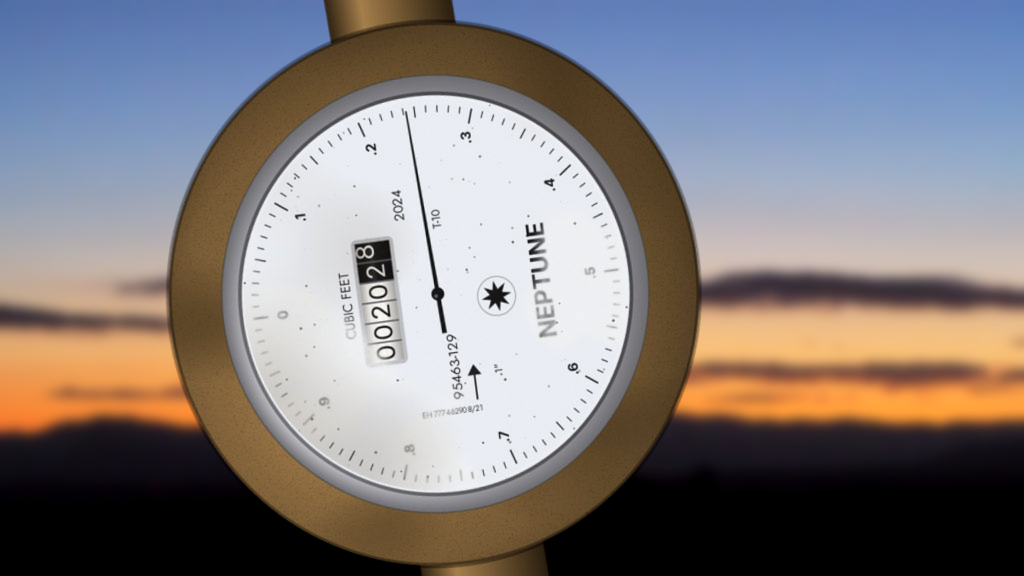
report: 2028.24ft³
